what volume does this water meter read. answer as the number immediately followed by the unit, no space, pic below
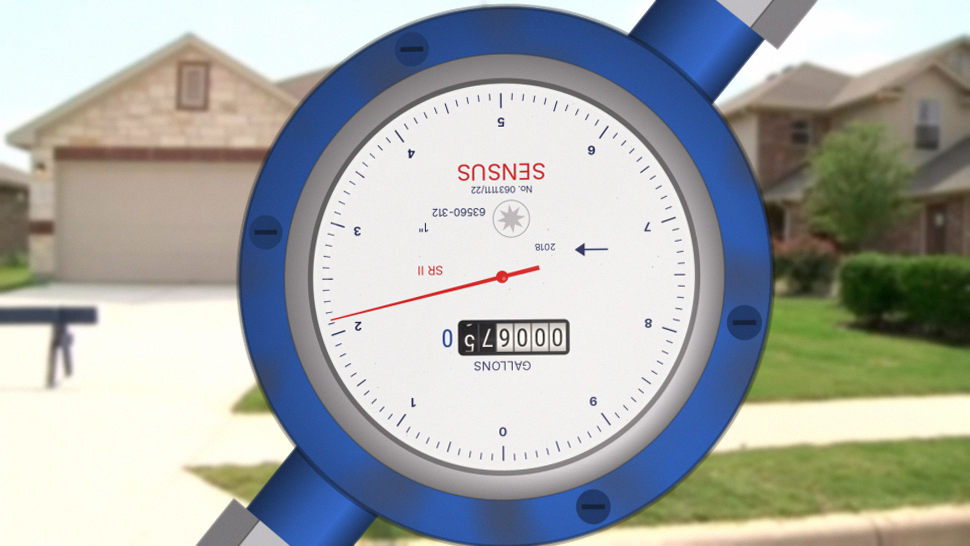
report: 6752.1gal
